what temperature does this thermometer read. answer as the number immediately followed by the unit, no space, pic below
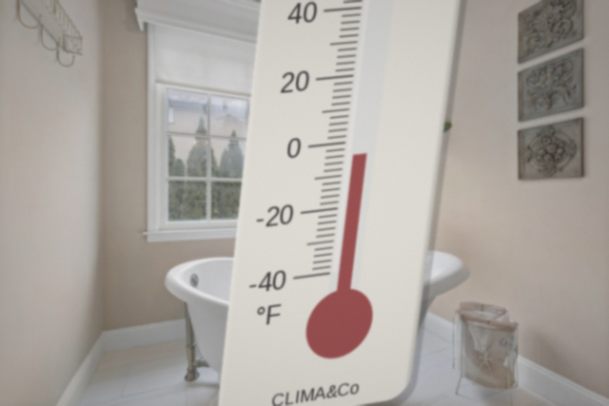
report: -4°F
